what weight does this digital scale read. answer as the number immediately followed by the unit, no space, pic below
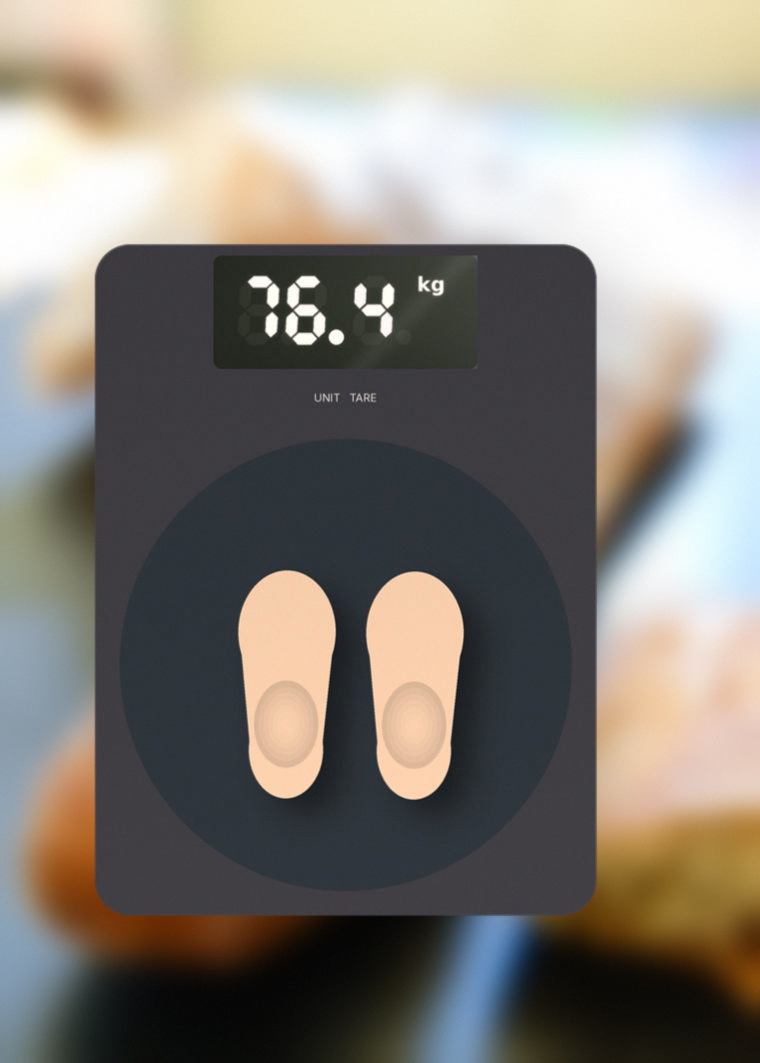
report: 76.4kg
